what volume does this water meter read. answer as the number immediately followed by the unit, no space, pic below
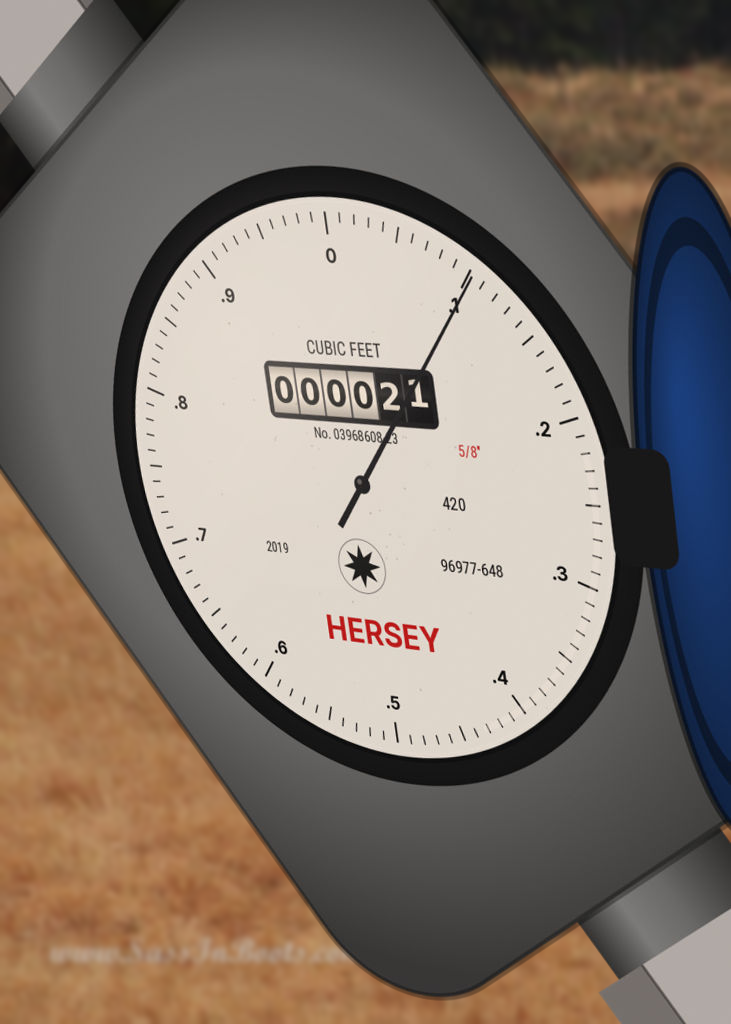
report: 21.10ft³
